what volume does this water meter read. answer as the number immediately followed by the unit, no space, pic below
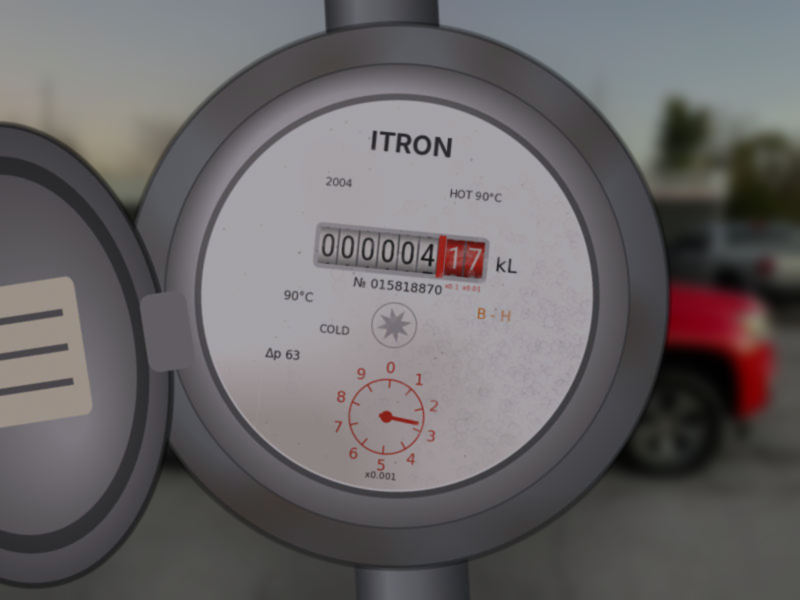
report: 4.172kL
